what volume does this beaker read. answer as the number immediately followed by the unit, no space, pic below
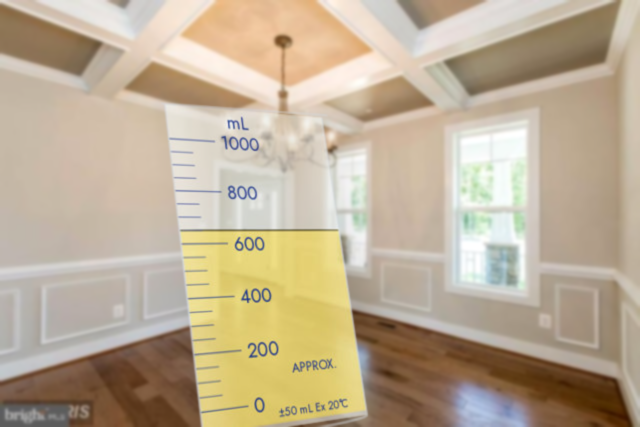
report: 650mL
